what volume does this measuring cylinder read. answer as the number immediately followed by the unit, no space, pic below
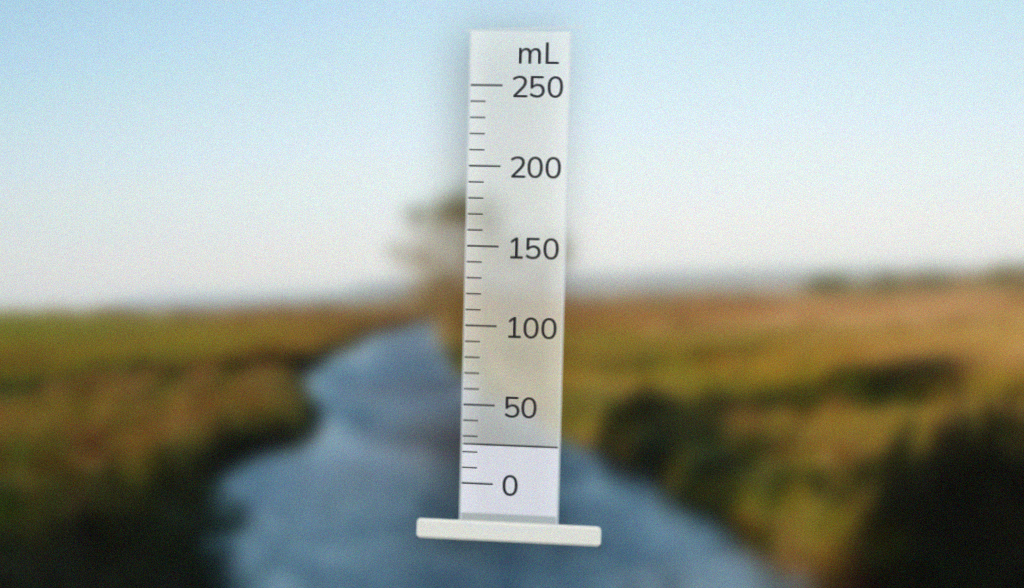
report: 25mL
